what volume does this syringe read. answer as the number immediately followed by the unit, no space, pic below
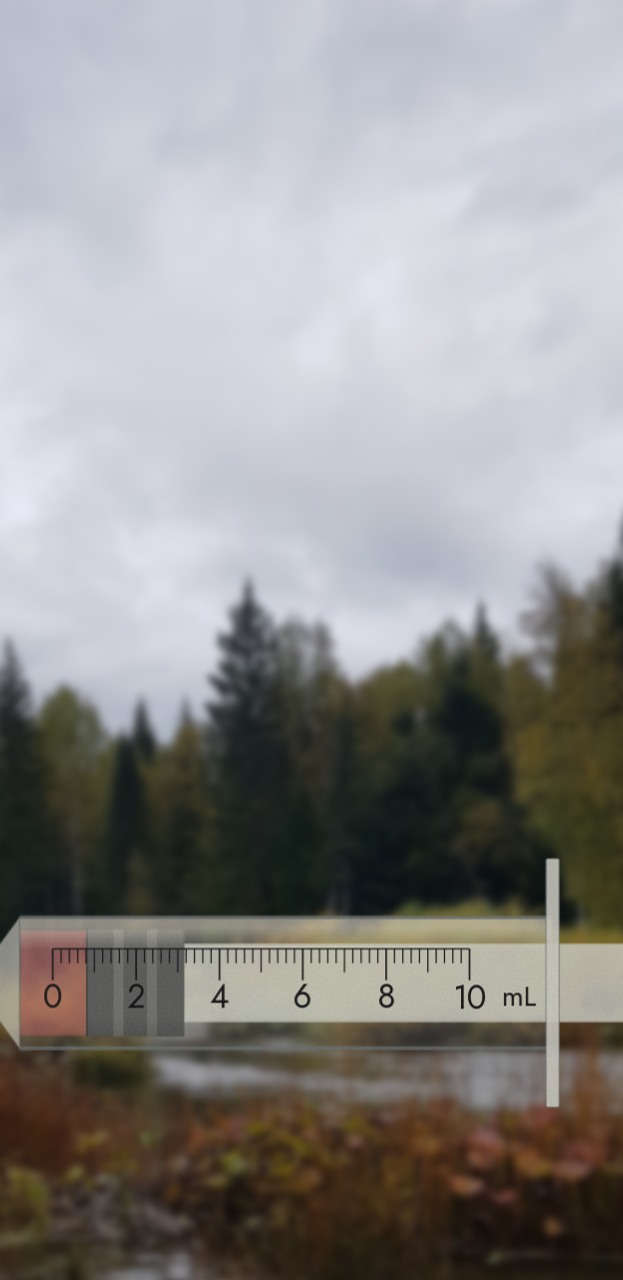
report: 0.8mL
